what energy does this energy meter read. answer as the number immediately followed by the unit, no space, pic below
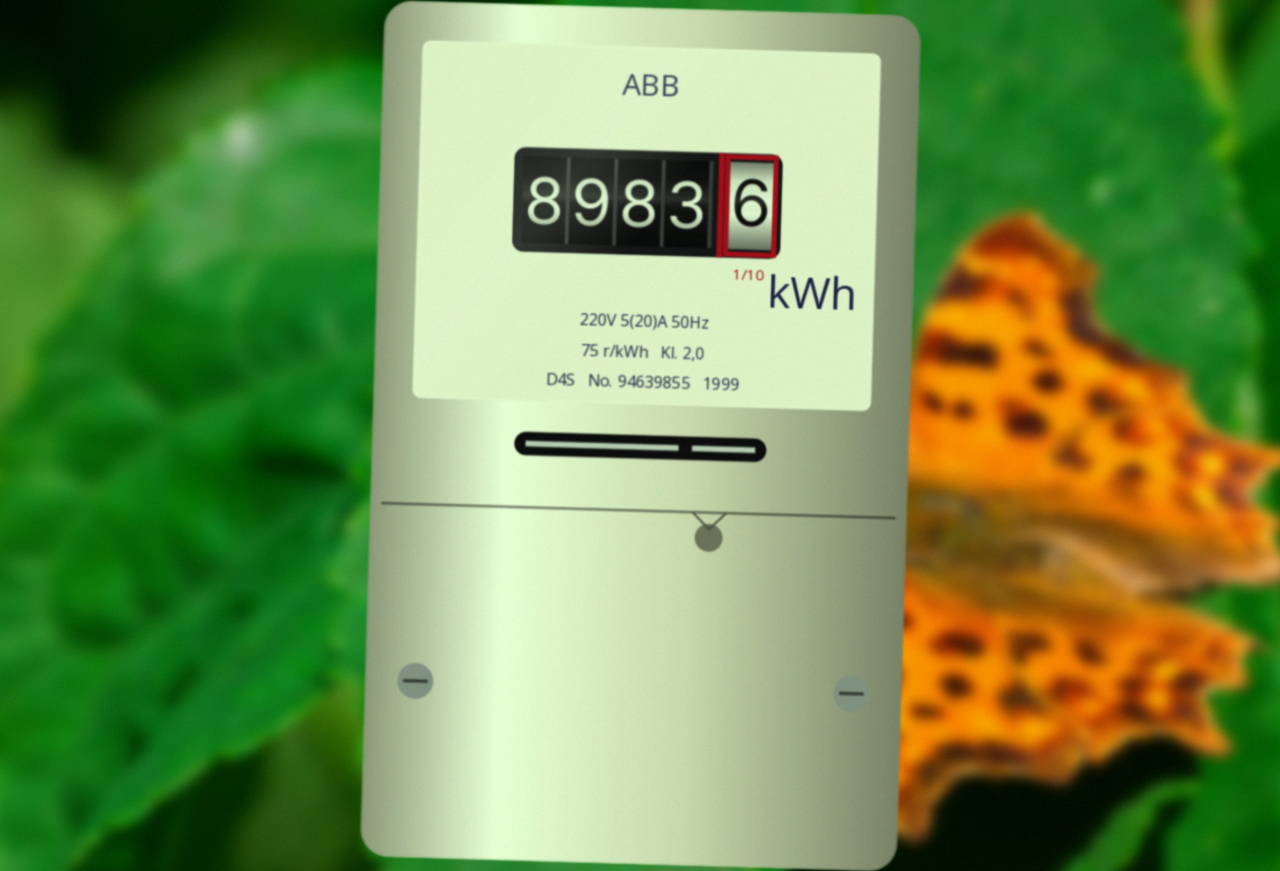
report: 8983.6kWh
